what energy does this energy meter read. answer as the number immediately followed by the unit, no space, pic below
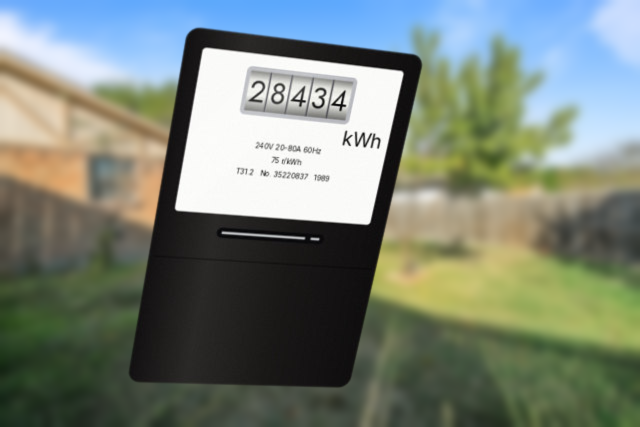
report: 28434kWh
